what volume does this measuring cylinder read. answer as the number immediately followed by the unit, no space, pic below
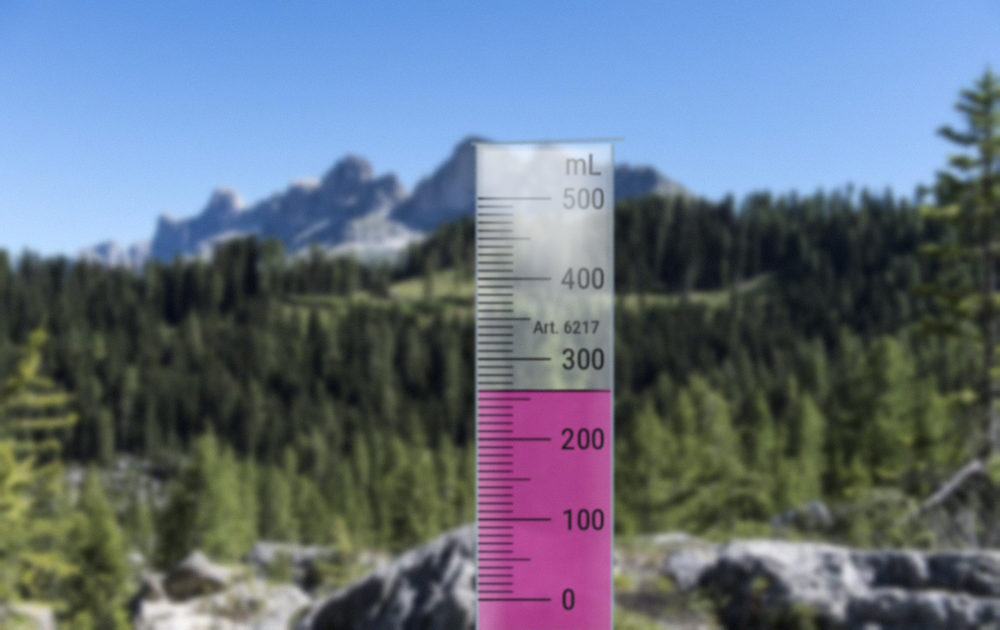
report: 260mL
